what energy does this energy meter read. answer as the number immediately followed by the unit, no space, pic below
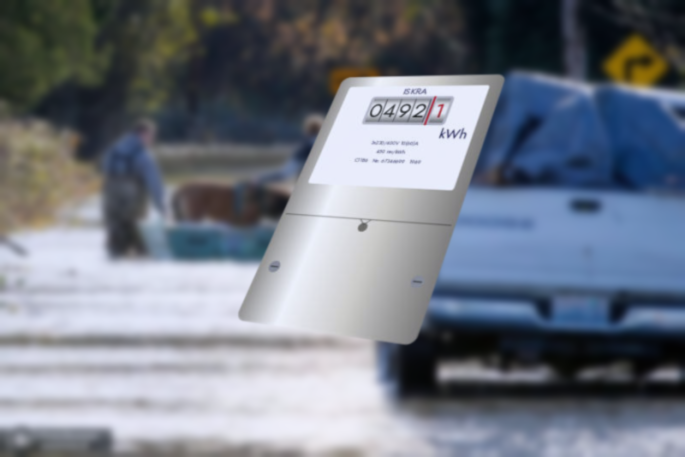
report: 492.1kWh
